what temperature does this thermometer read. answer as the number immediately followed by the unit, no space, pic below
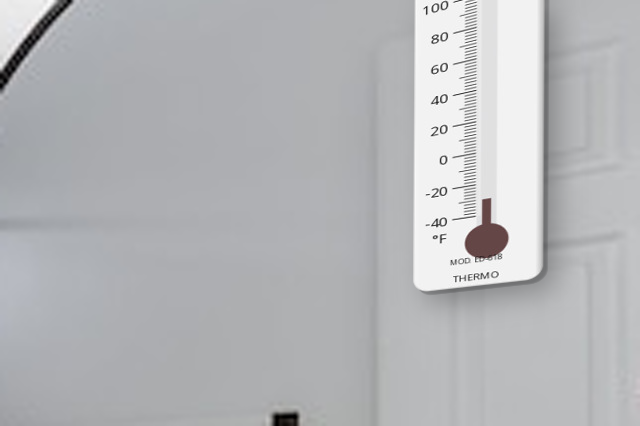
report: -30°F
